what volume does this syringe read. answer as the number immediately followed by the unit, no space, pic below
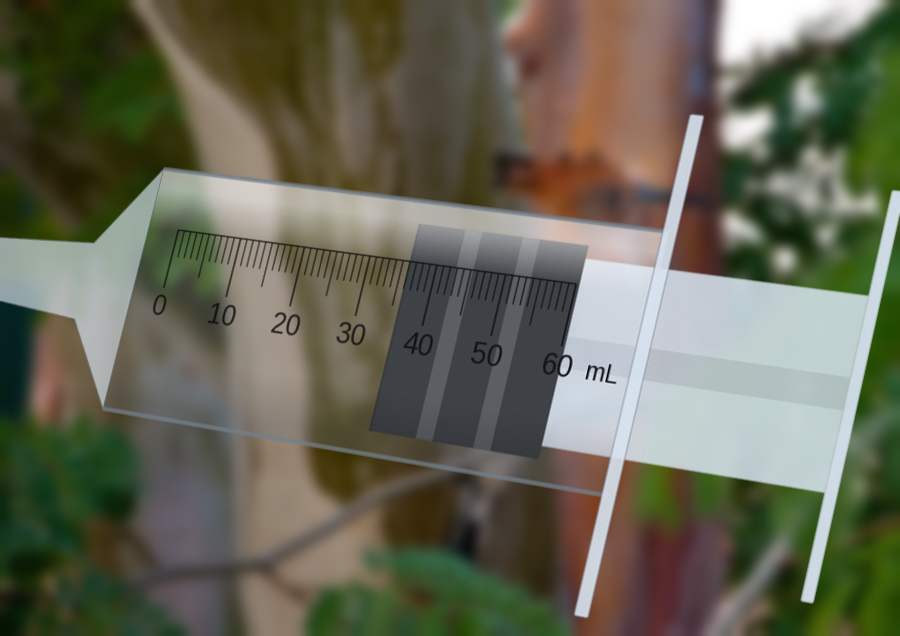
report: 36mL
